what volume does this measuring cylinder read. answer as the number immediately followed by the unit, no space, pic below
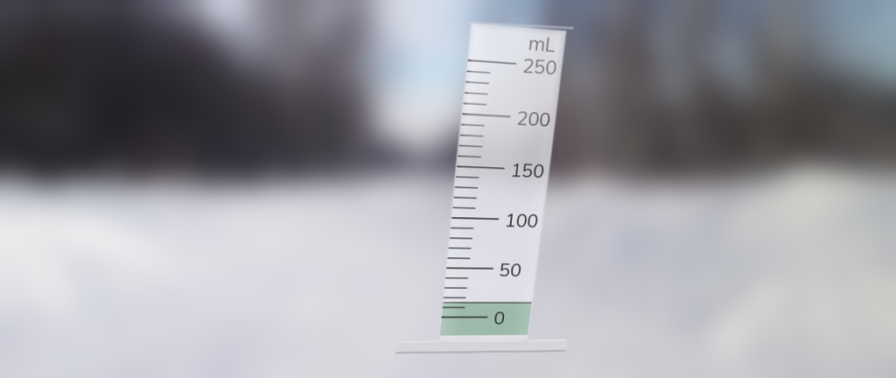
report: 15mL
